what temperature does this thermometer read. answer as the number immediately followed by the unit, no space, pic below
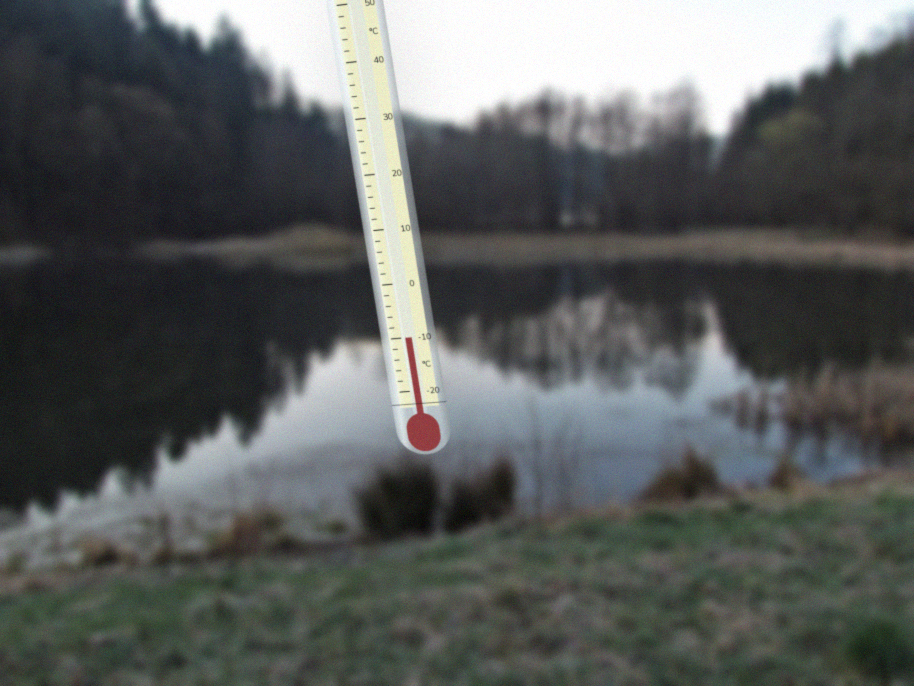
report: -10°C
